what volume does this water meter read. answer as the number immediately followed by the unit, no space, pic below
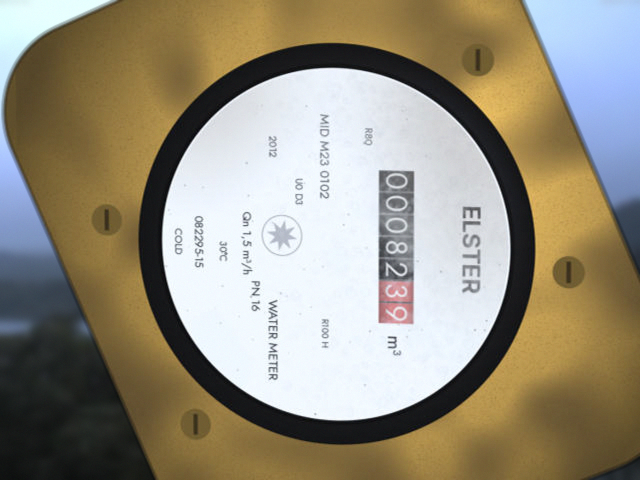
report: 82.39m³
